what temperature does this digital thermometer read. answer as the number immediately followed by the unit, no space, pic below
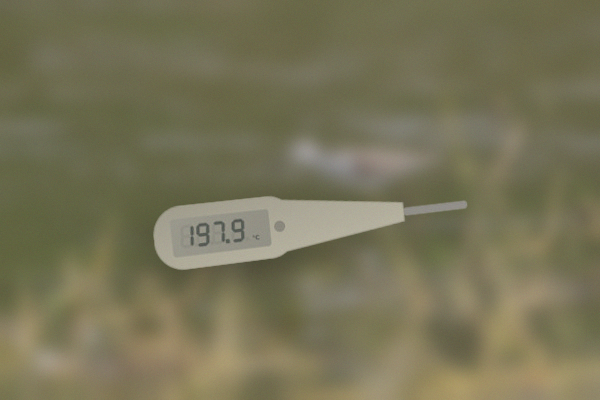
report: 197.9°C
